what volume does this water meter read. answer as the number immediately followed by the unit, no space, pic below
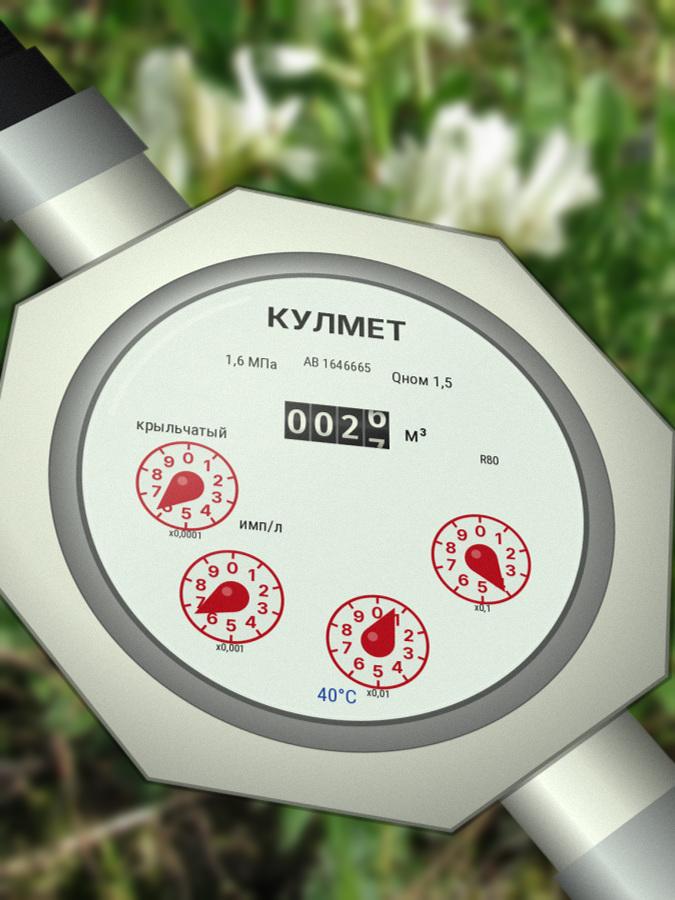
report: 26.4066m³
